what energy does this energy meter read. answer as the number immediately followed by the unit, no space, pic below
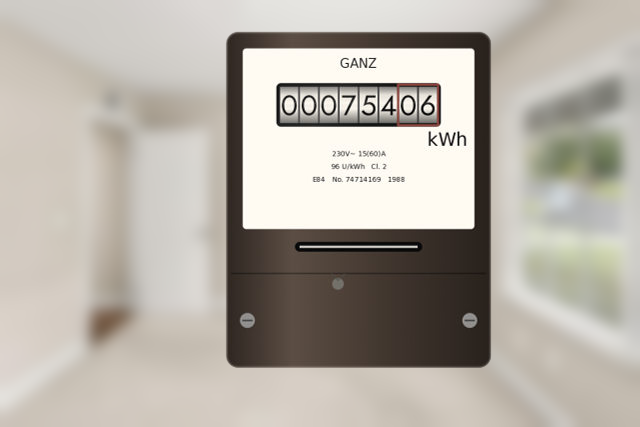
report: 754.06kWh
